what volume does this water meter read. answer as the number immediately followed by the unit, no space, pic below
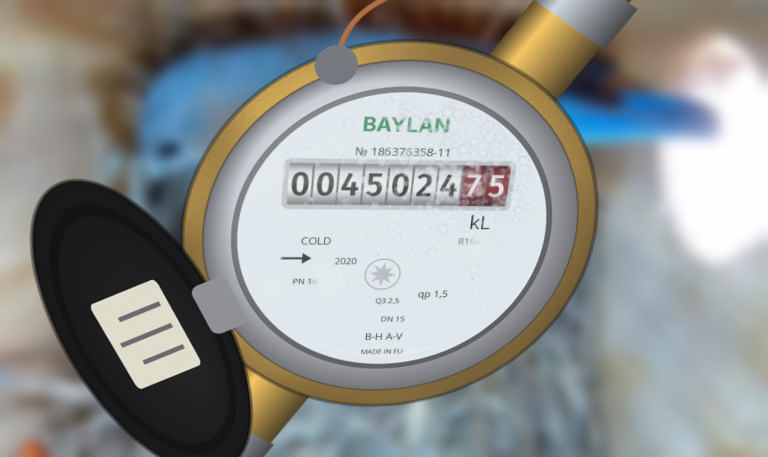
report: 45024.75kL
